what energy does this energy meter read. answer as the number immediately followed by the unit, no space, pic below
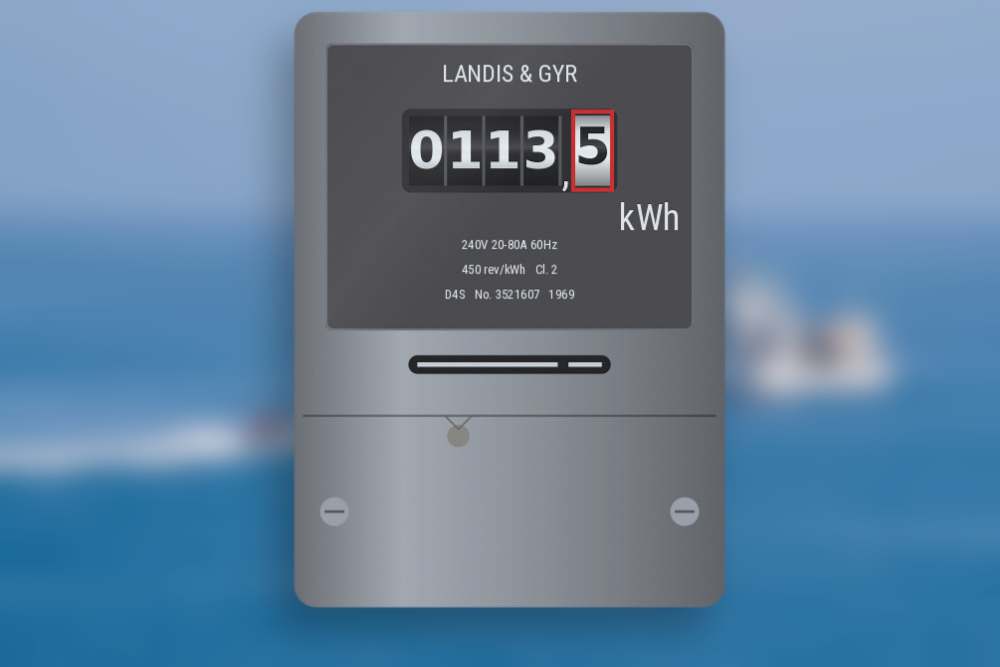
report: 113.5kWh
